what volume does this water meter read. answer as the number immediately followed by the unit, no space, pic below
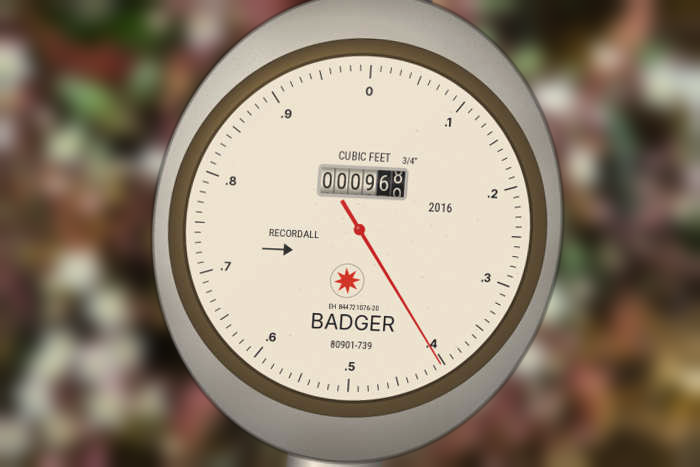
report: 968.40ft³
